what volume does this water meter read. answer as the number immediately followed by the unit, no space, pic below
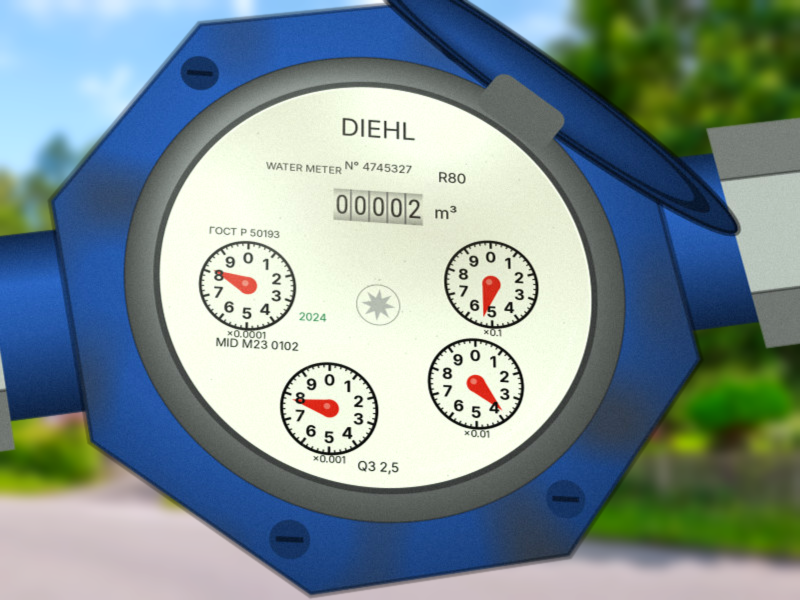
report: 2.5378m³
